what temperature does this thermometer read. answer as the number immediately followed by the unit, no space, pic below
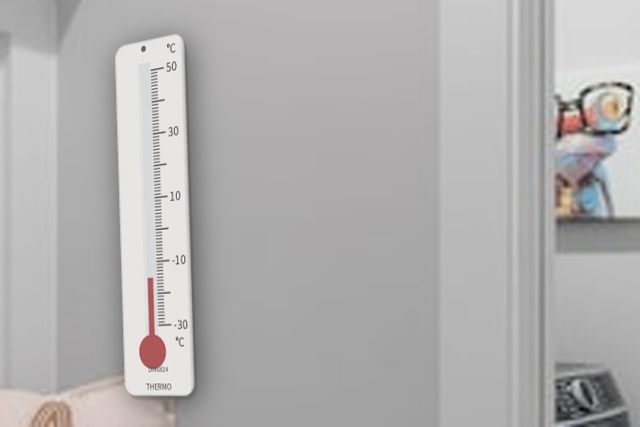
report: -15°C
